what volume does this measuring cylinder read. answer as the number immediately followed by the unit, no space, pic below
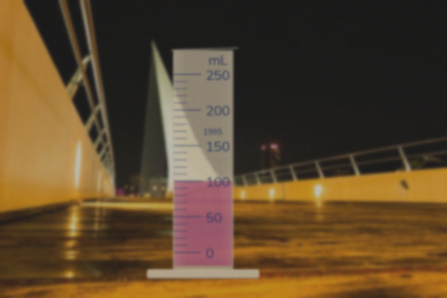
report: 100mL
